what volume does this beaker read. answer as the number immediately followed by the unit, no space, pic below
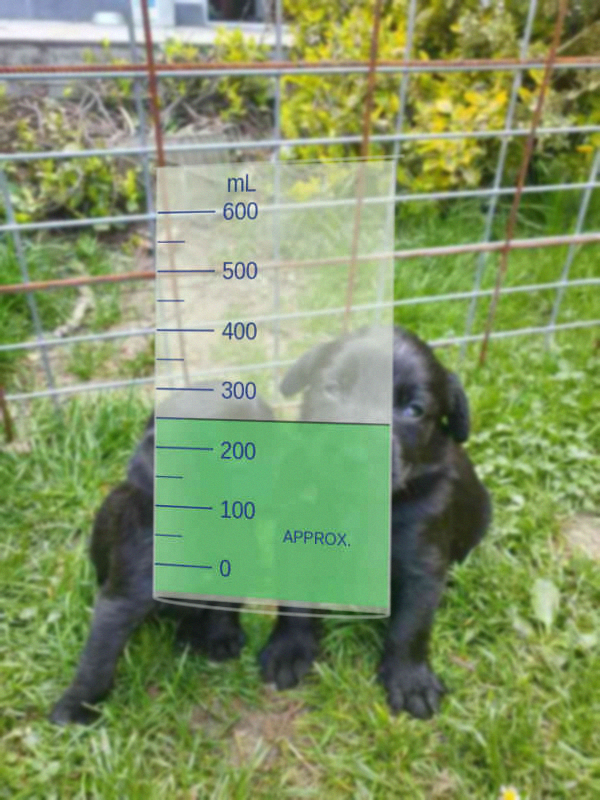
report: 250mL
